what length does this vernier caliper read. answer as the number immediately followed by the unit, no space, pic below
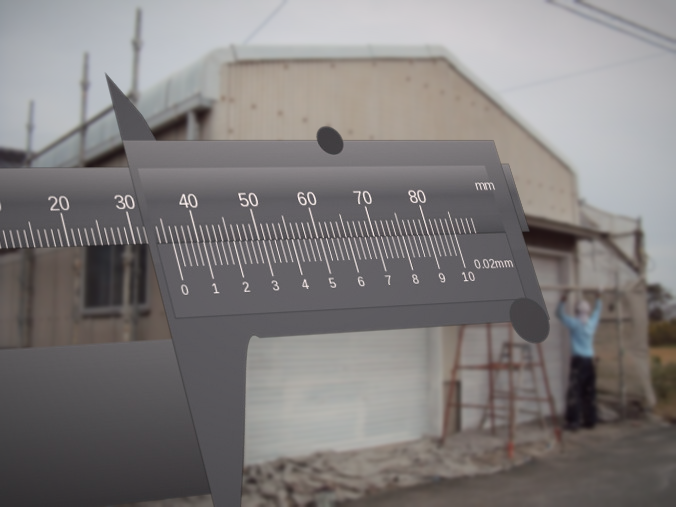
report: 36.0mm
